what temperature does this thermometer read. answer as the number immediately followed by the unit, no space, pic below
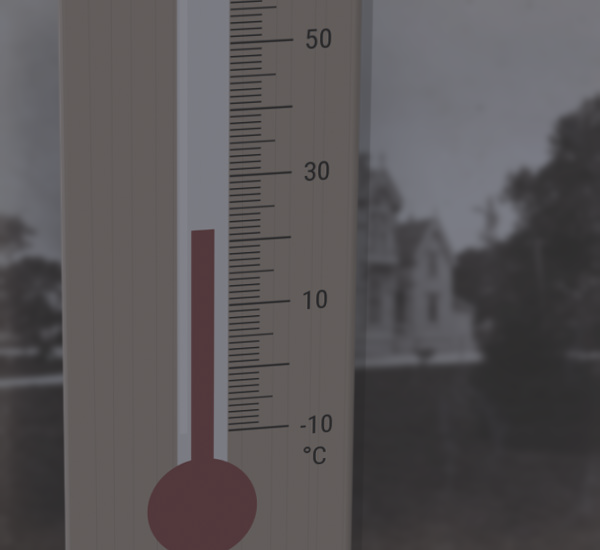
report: 22°C
